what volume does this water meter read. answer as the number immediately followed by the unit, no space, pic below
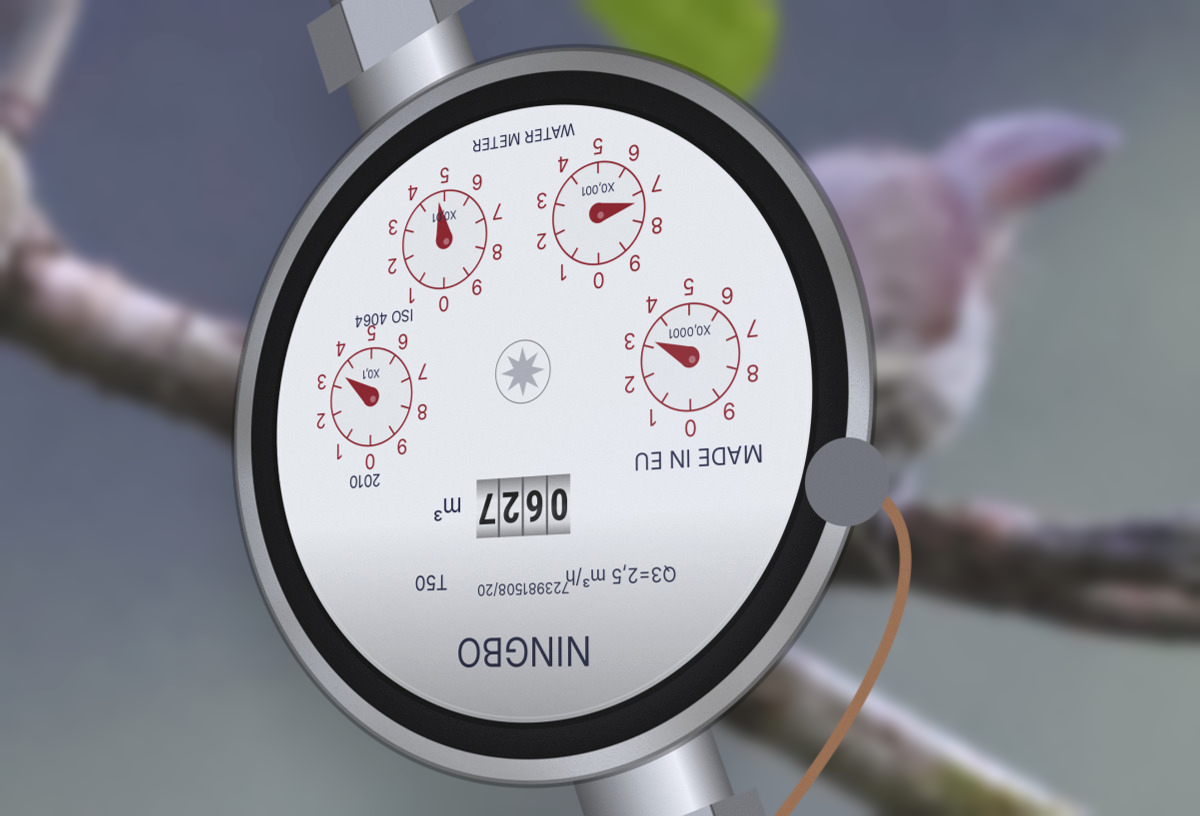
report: 627.3473m³
